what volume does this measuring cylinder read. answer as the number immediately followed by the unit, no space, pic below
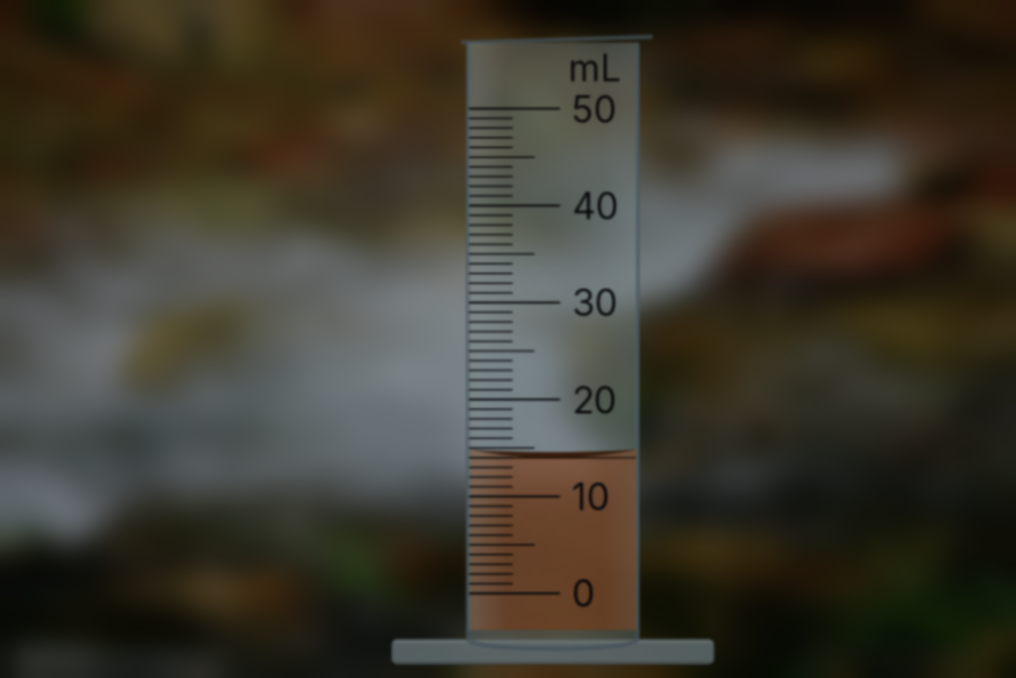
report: 14mL
